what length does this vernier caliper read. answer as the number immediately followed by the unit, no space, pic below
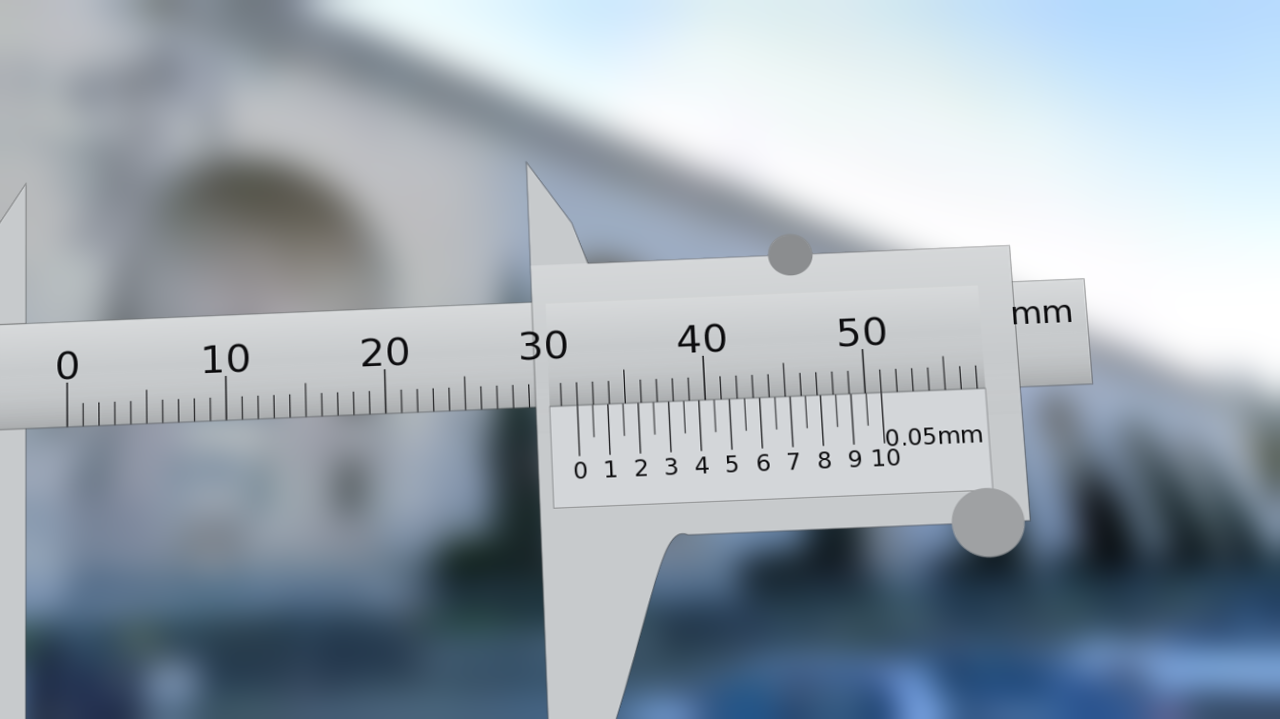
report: 32.0mm
